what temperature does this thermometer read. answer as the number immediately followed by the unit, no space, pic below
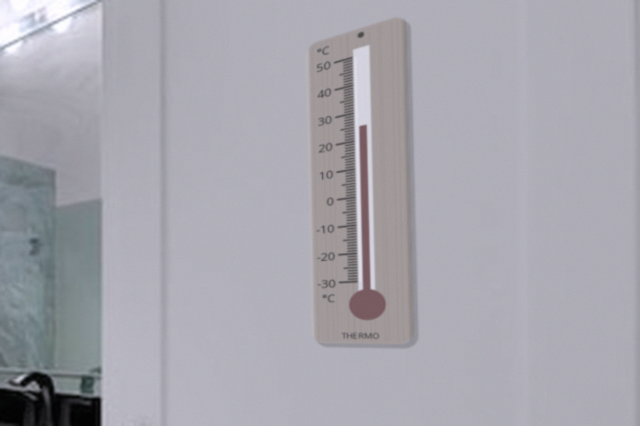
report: 25°C
